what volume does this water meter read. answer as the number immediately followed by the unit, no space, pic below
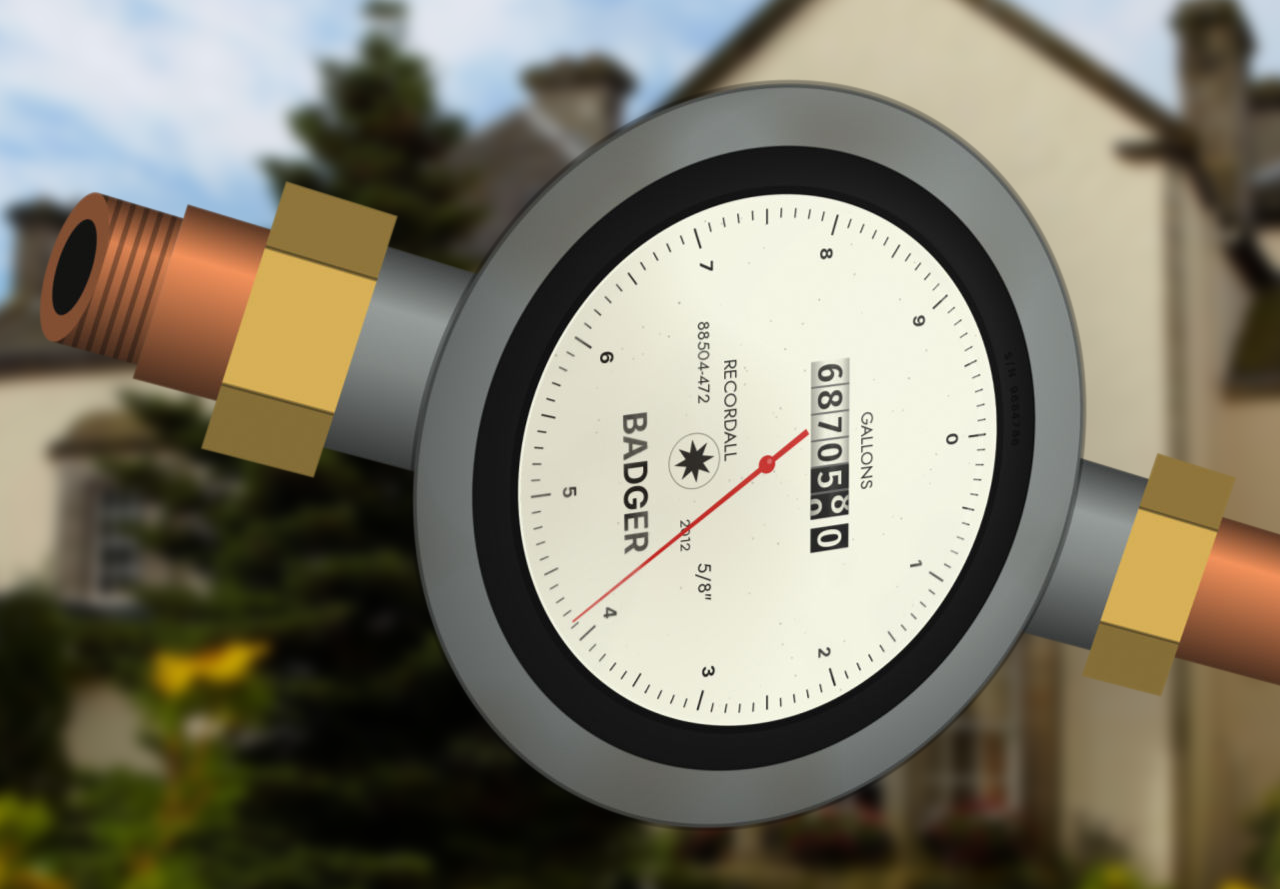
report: 6870584.1gal
